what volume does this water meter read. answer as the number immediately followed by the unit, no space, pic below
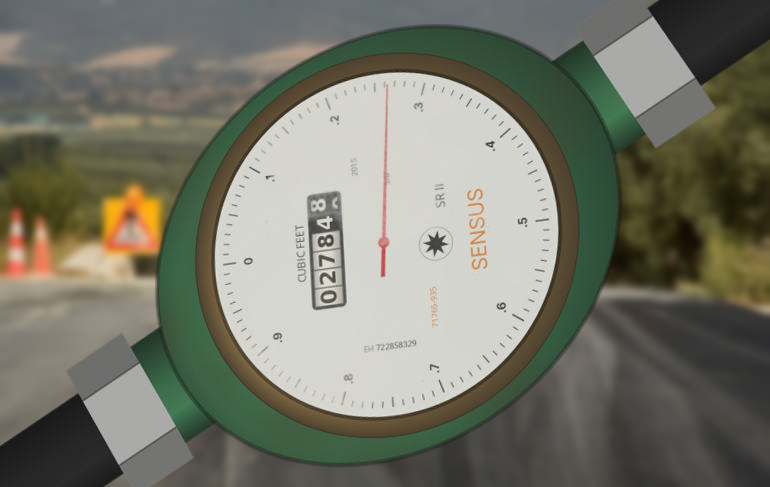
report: 27848.26ft³
